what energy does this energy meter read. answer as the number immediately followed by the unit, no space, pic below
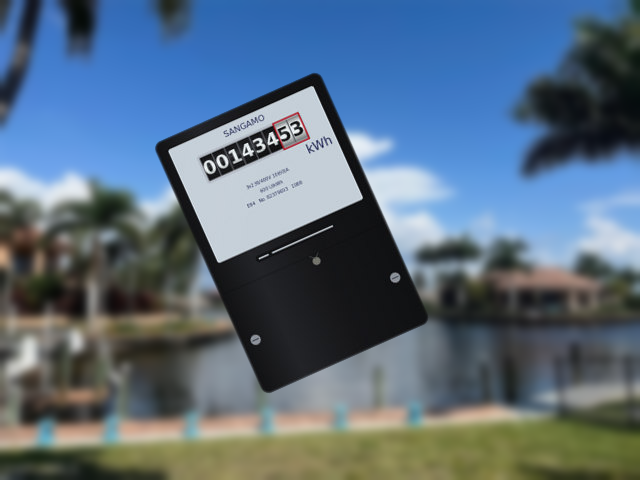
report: 1434.53kWh
